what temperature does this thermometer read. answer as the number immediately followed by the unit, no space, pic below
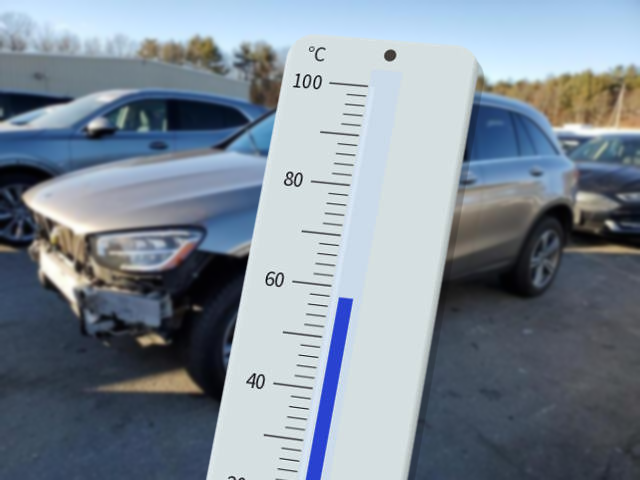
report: 58°C
